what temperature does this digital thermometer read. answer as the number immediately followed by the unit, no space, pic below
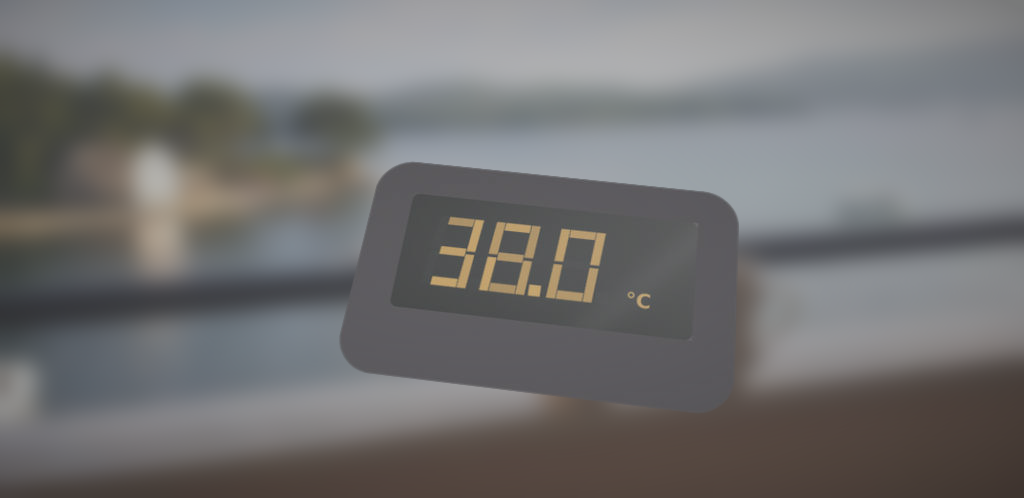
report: 38.0°C
